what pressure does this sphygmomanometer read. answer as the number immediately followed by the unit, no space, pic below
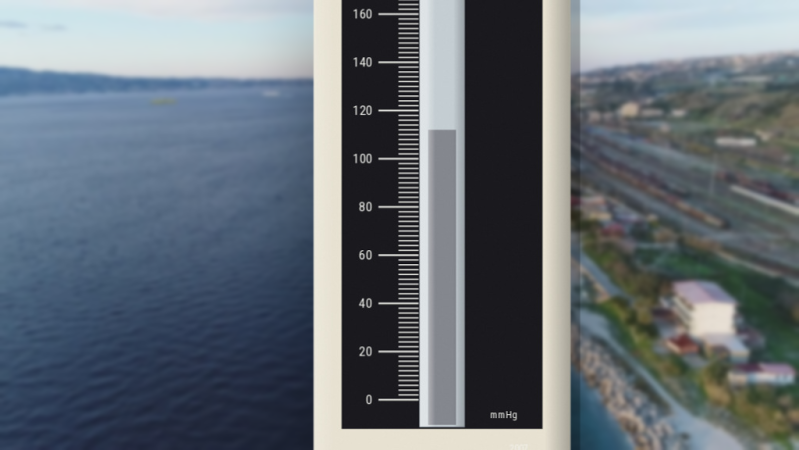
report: 112mmHg
